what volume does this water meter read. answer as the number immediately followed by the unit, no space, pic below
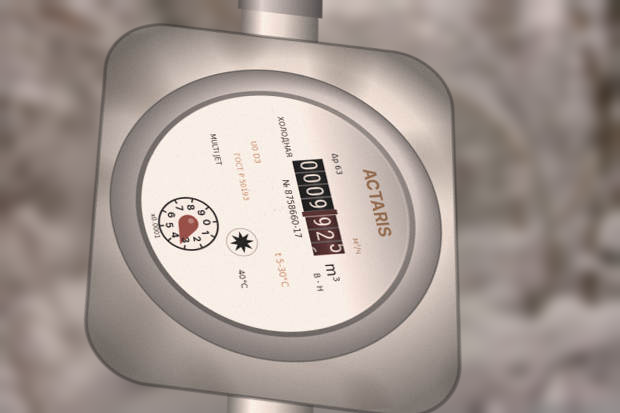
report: 9.9253m³
